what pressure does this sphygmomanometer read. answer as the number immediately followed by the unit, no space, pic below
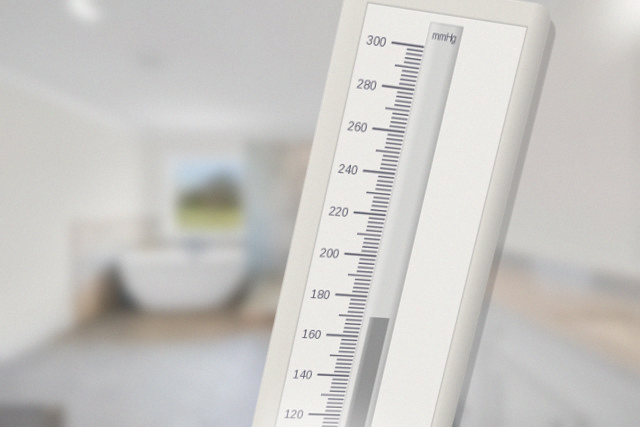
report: 170mmHg
